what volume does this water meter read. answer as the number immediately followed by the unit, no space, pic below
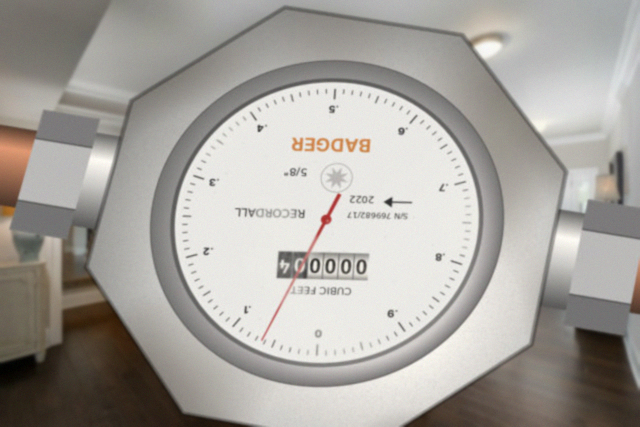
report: 4.06ft³
